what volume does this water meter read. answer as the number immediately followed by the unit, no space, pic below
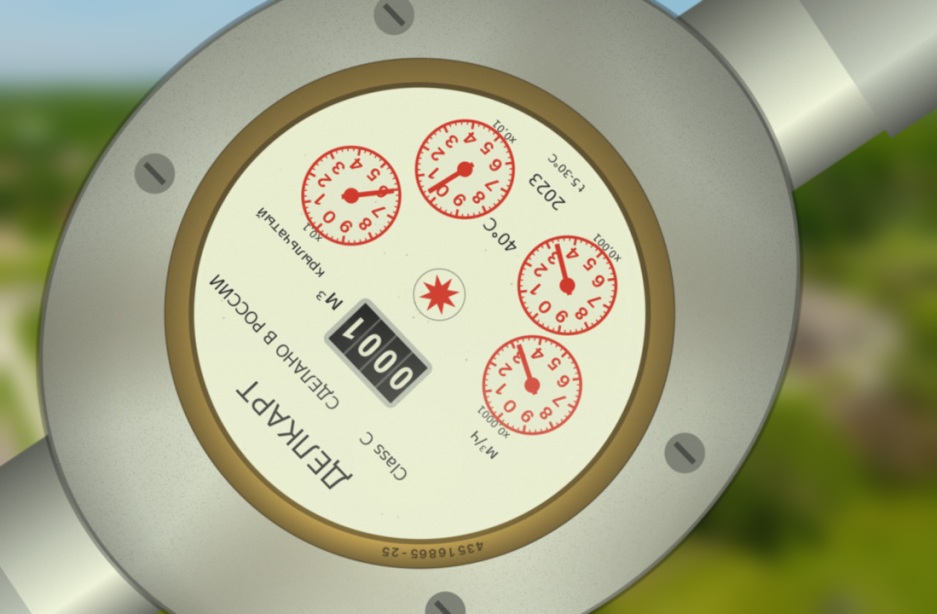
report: 1.6033m³
